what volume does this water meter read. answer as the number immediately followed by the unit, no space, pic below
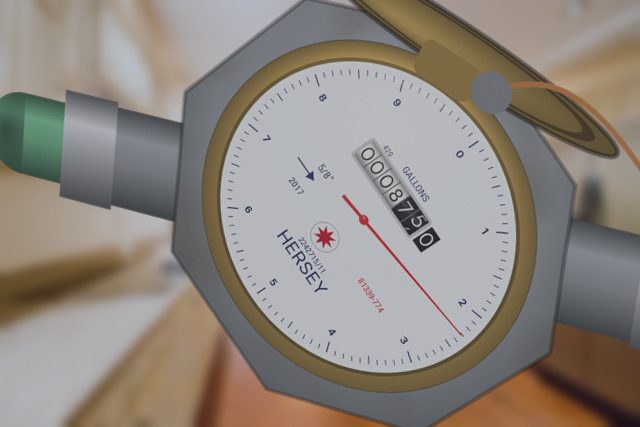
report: 8752.3gal
